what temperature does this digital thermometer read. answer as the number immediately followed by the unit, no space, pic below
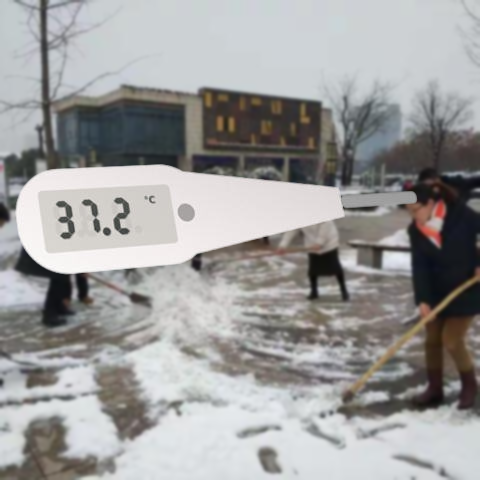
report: 37.2°C
